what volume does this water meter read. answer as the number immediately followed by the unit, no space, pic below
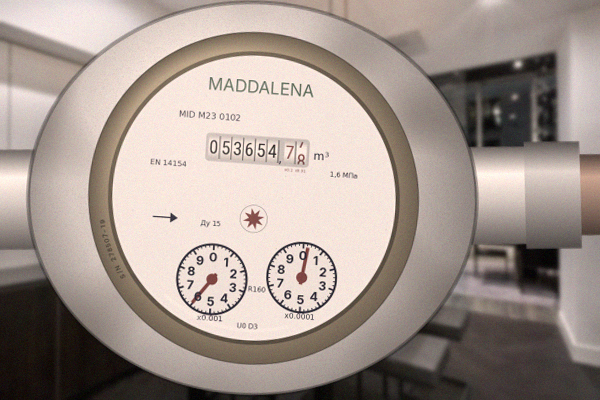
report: 53654.7760m³
